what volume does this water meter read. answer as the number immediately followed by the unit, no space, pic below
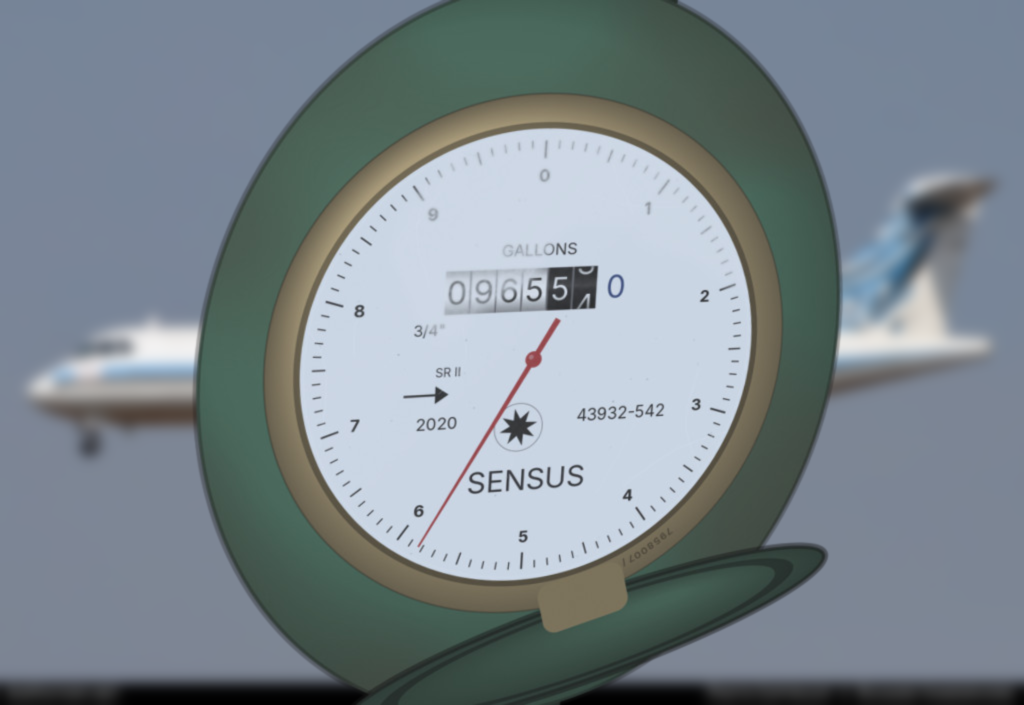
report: 965535.8gal
